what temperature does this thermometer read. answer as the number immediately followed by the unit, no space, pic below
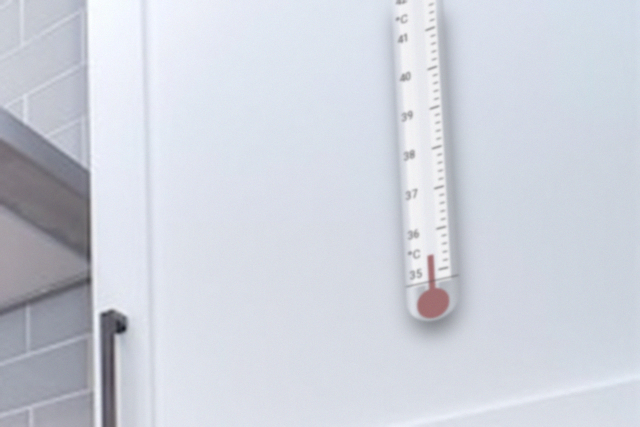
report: 35.4°C
